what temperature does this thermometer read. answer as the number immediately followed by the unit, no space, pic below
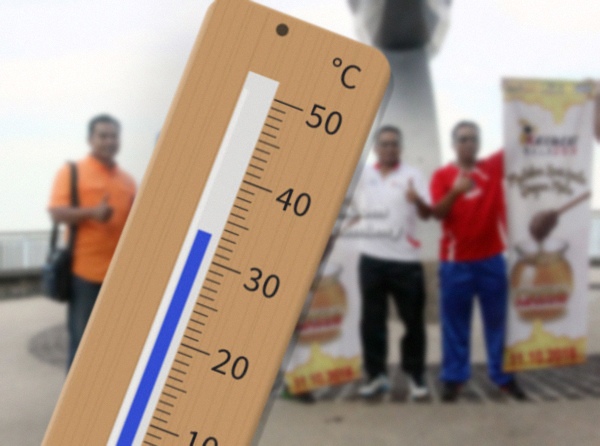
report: 33°C
